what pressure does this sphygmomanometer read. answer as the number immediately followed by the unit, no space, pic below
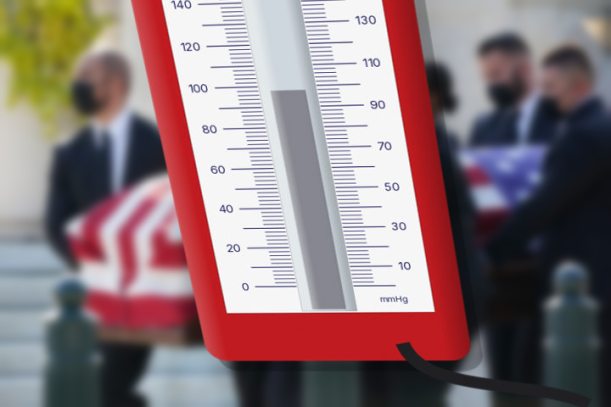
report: 98mmHg
